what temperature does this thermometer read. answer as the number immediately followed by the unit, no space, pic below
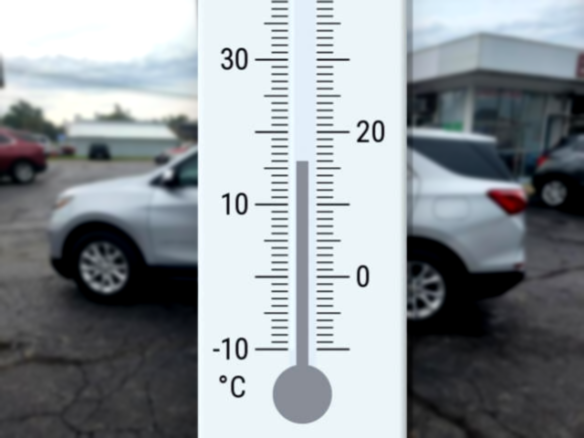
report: 16°C
